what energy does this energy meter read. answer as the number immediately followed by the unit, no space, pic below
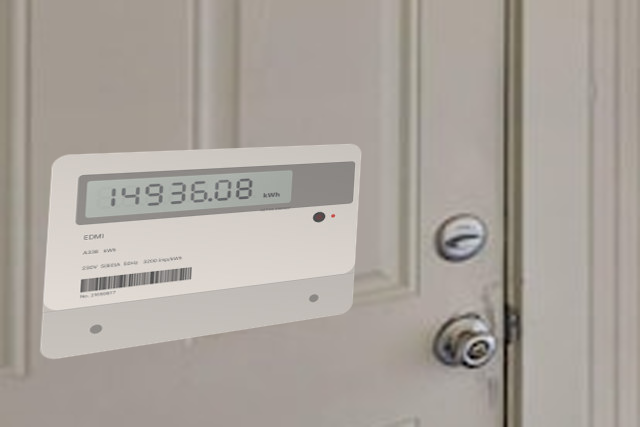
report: 14936.08kWh
